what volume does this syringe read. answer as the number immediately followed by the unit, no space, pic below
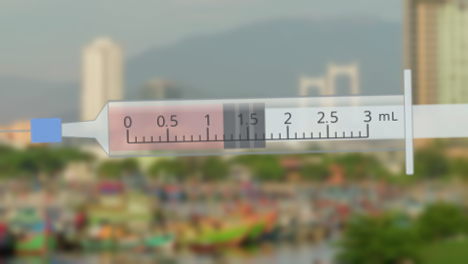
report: 1.2mL
